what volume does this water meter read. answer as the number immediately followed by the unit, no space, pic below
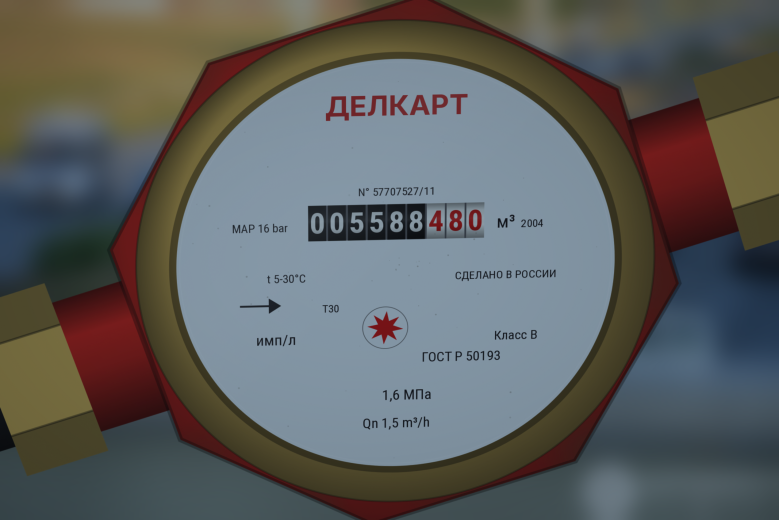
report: 5588.480m³
